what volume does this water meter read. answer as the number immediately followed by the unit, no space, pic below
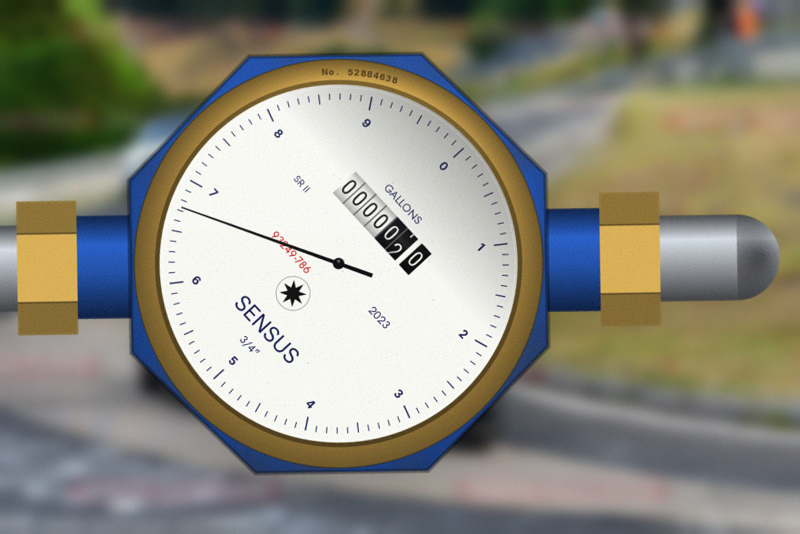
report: 16.7gal
